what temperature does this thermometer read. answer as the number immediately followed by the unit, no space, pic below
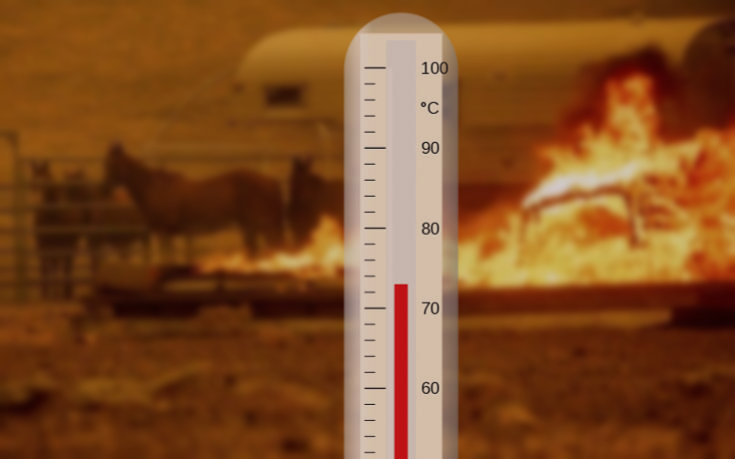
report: 73°C
